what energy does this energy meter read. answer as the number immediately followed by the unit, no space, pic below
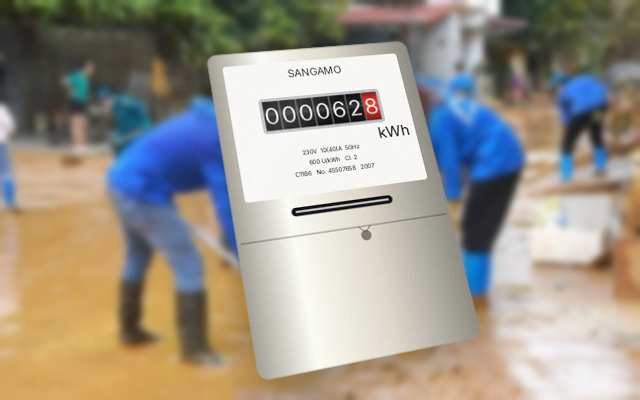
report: 62.8kWh
